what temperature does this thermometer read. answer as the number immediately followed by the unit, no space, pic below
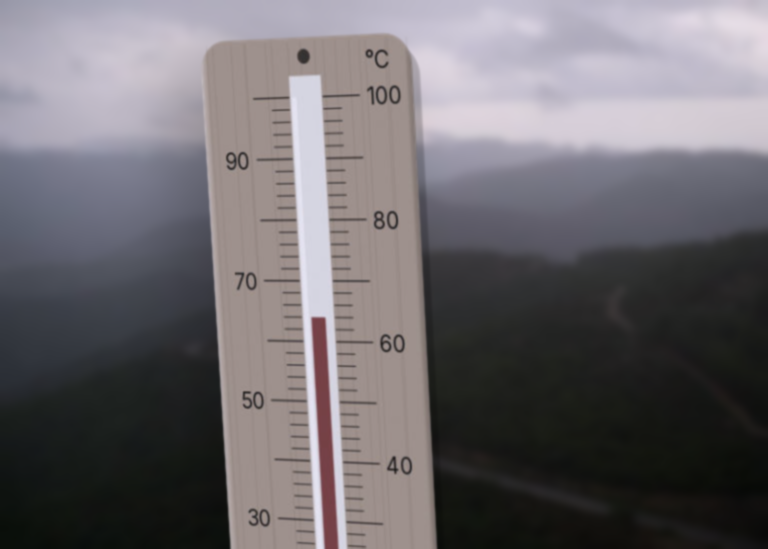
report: 64°C
